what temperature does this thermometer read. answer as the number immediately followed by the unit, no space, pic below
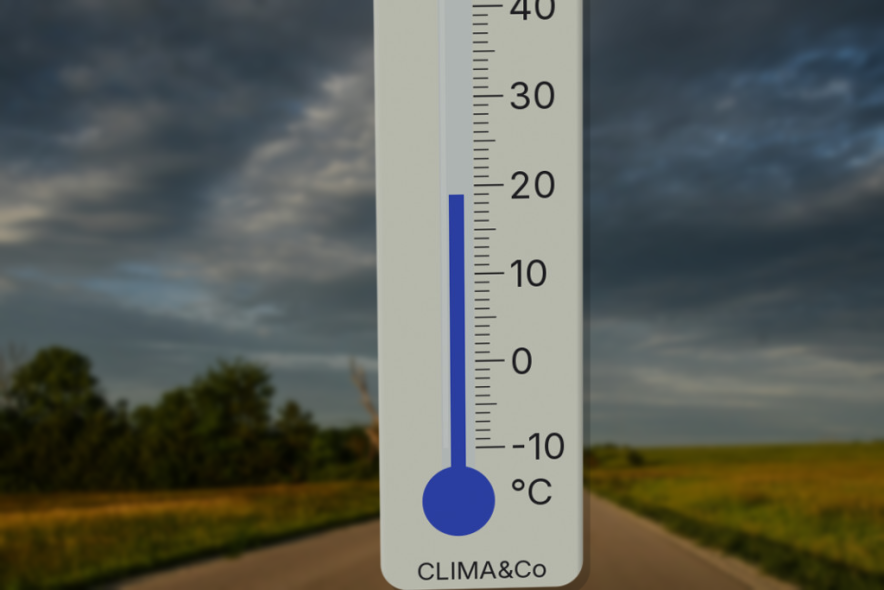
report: 19°C
